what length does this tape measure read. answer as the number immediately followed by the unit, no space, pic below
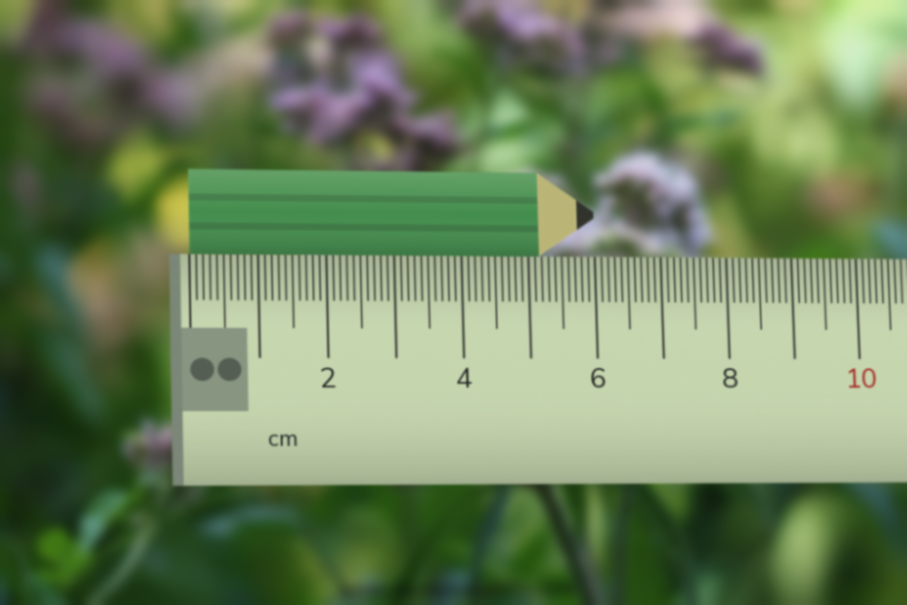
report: 6cm
